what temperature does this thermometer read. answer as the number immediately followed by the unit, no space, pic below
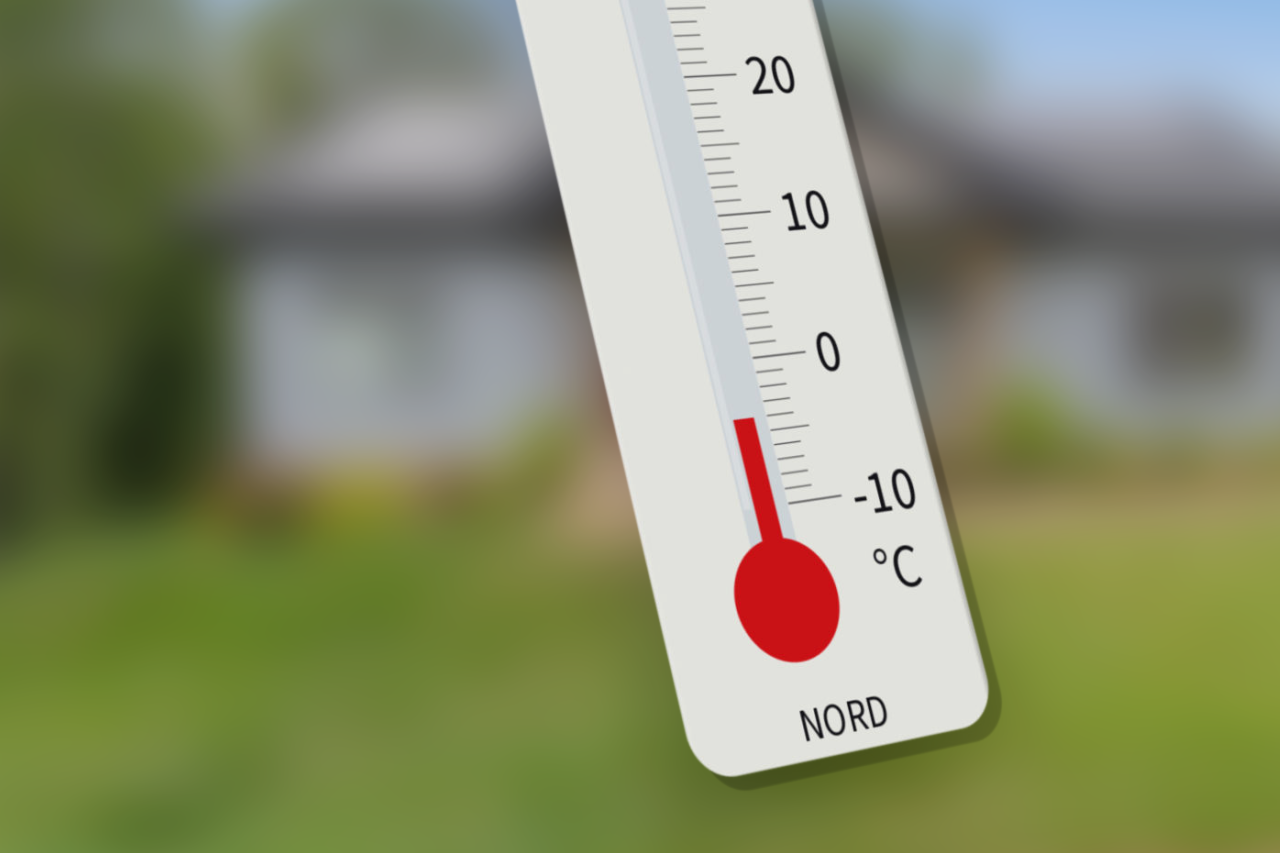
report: -4°C
